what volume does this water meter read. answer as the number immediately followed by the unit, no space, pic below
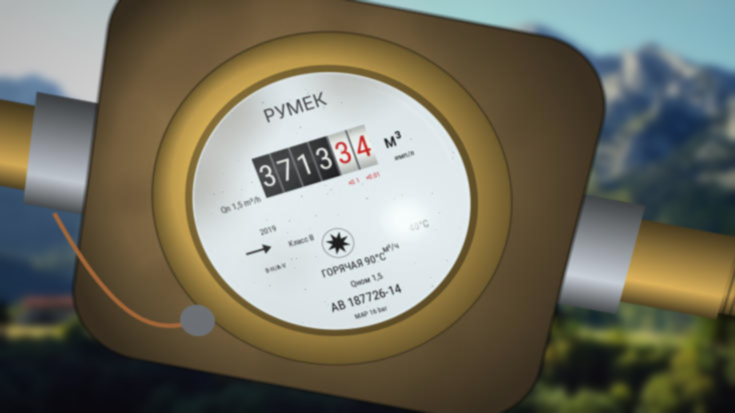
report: 3713.34m³
